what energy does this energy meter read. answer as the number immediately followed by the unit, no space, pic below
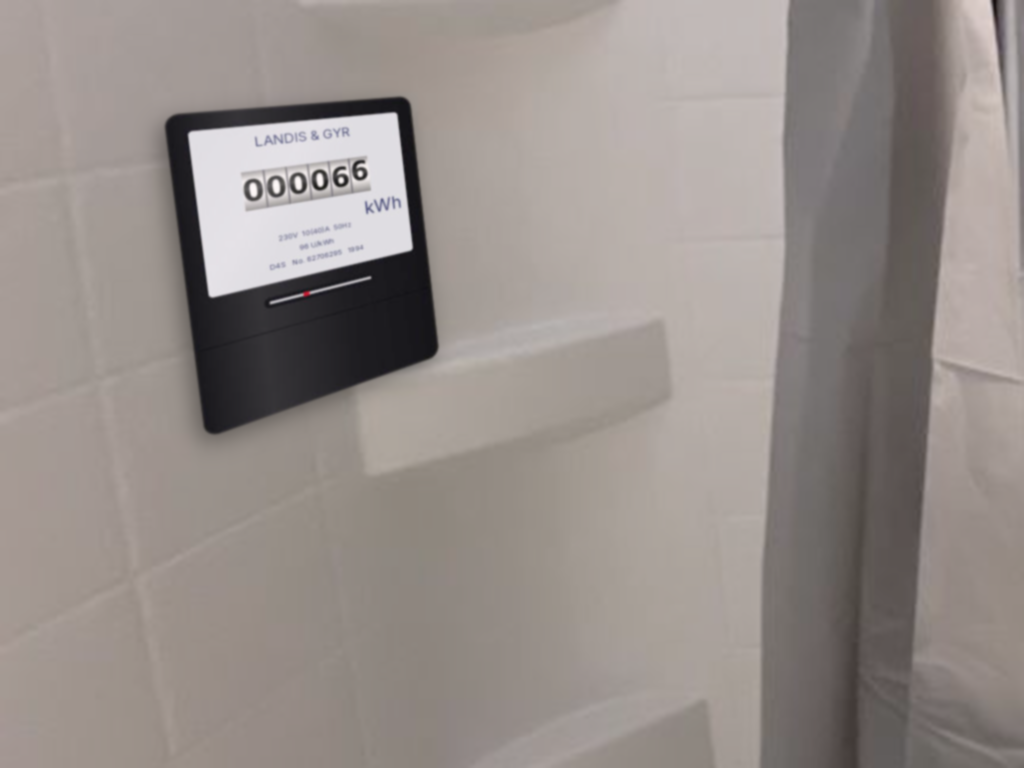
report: 66kWh
